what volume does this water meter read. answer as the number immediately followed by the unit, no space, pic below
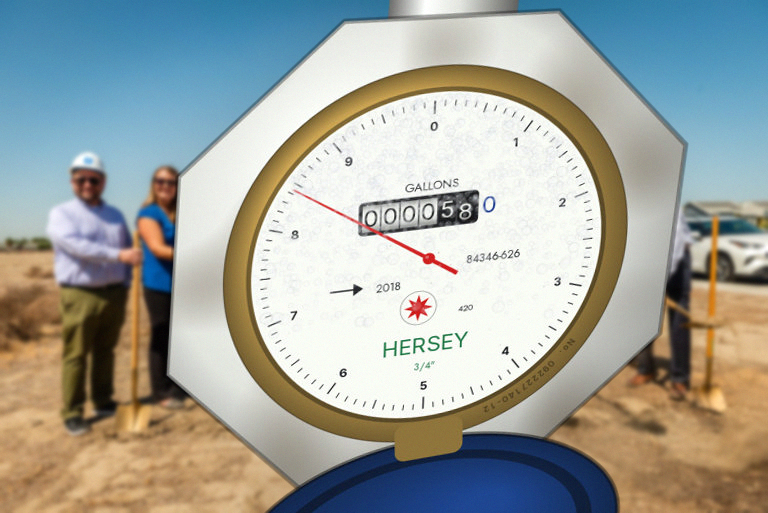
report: 578.4gal
